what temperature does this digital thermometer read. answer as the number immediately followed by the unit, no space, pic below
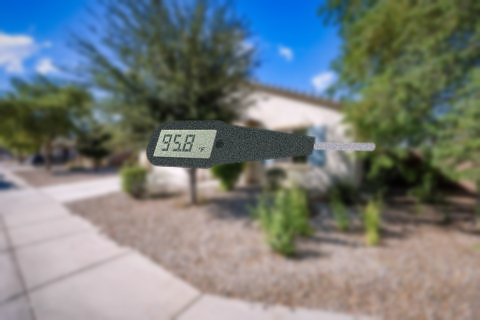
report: 95.8°F
